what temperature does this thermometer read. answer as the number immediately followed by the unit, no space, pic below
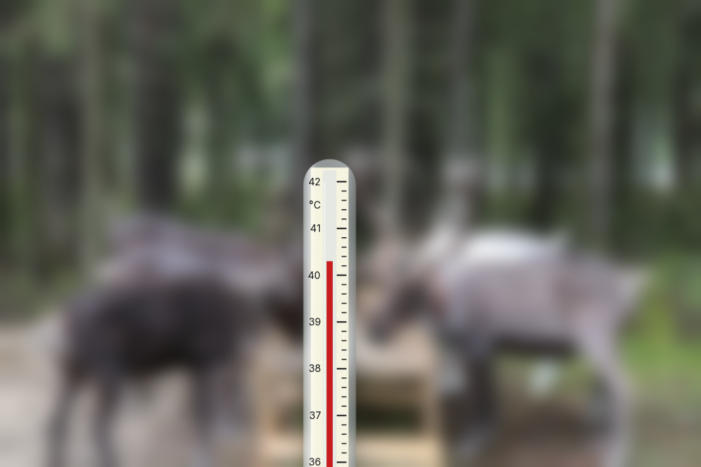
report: 40.3°C
